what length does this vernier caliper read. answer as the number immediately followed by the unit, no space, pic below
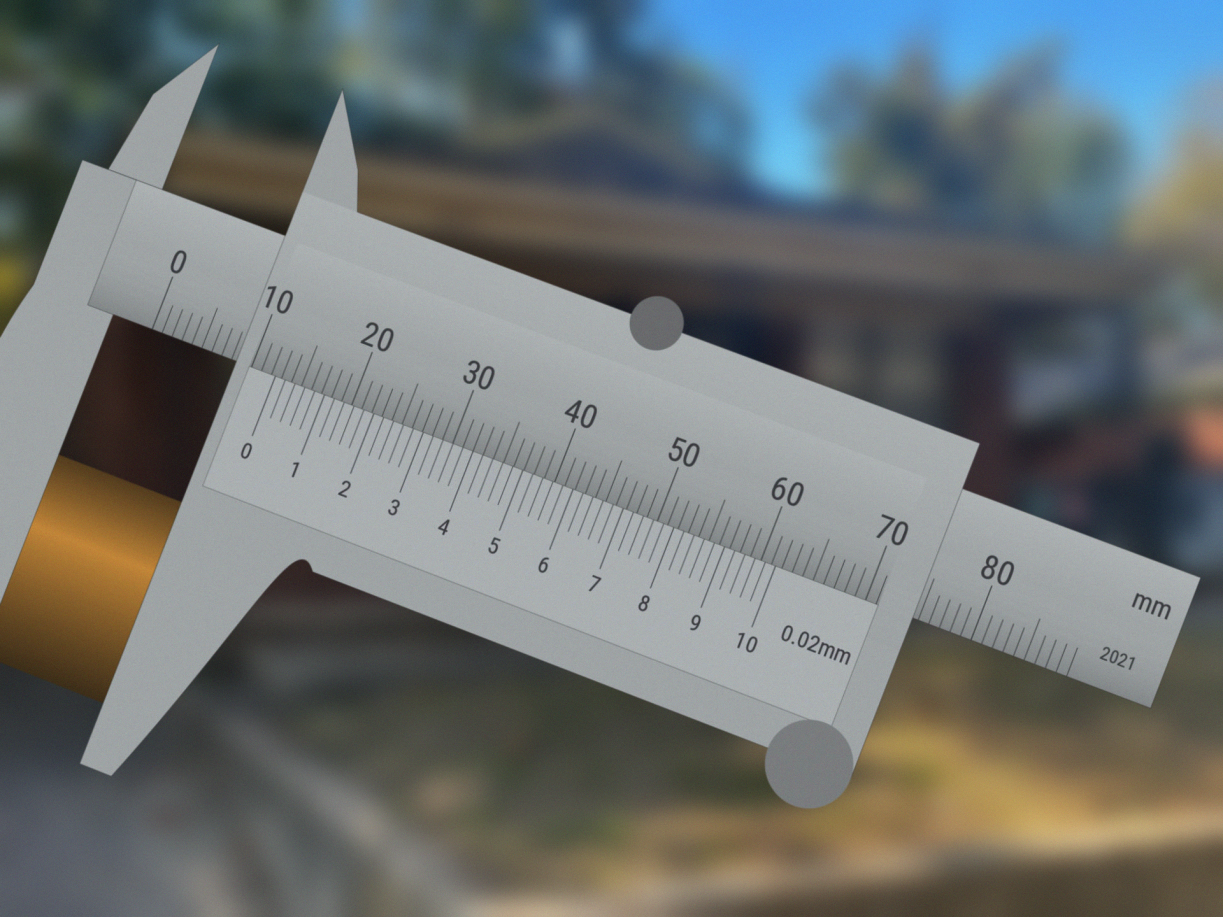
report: 12.4mm
